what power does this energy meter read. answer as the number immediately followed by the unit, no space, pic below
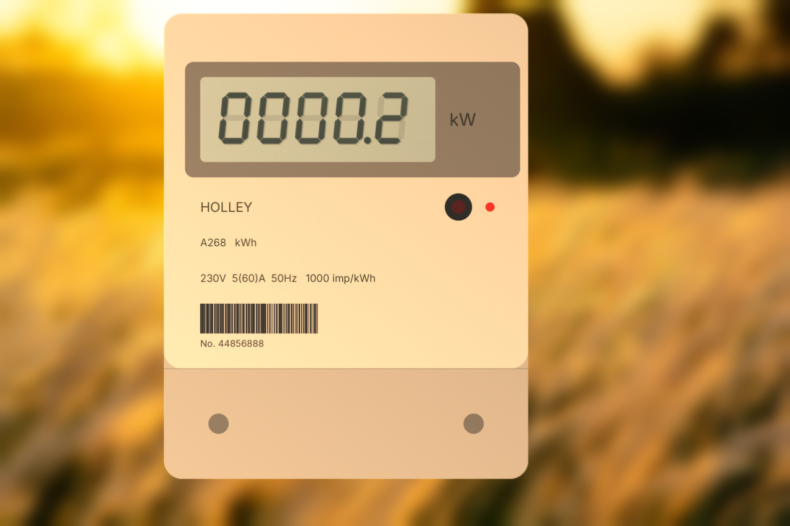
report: 0.2kW
